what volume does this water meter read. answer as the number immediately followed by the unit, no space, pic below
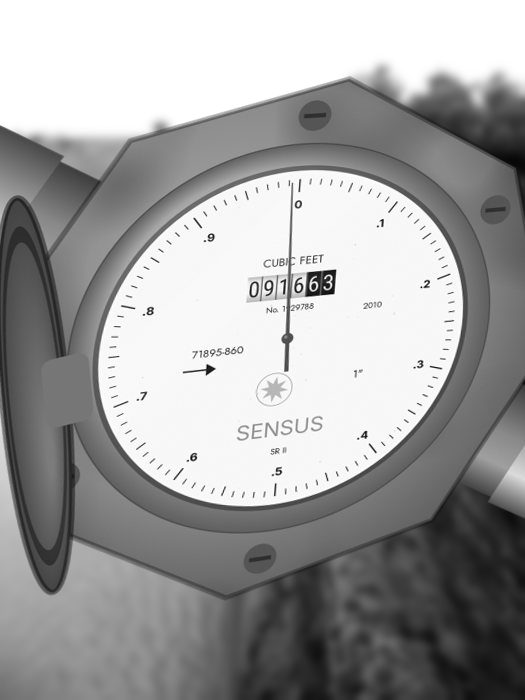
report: 91662.99ft³
